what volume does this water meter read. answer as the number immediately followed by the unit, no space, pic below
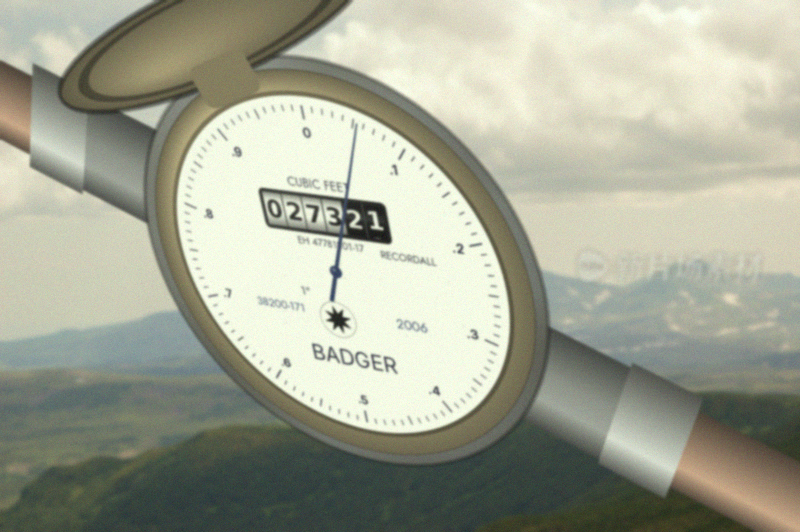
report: 27321.05ft³
